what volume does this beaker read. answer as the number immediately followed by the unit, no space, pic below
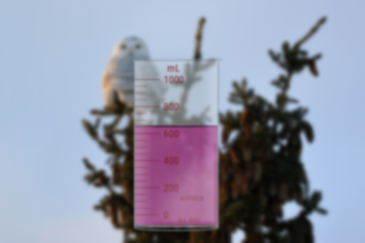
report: 650mL
